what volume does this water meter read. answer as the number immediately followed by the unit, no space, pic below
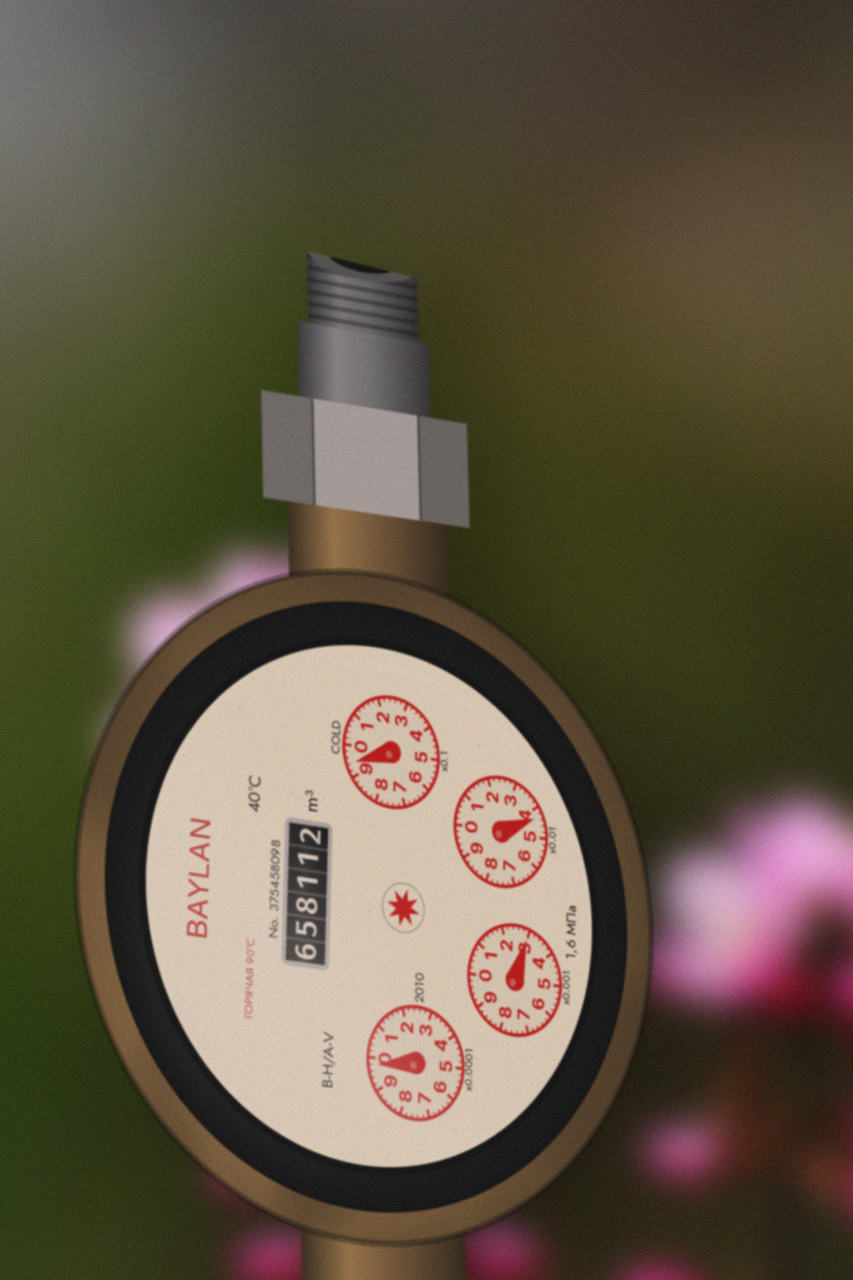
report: 658111.9429m³
